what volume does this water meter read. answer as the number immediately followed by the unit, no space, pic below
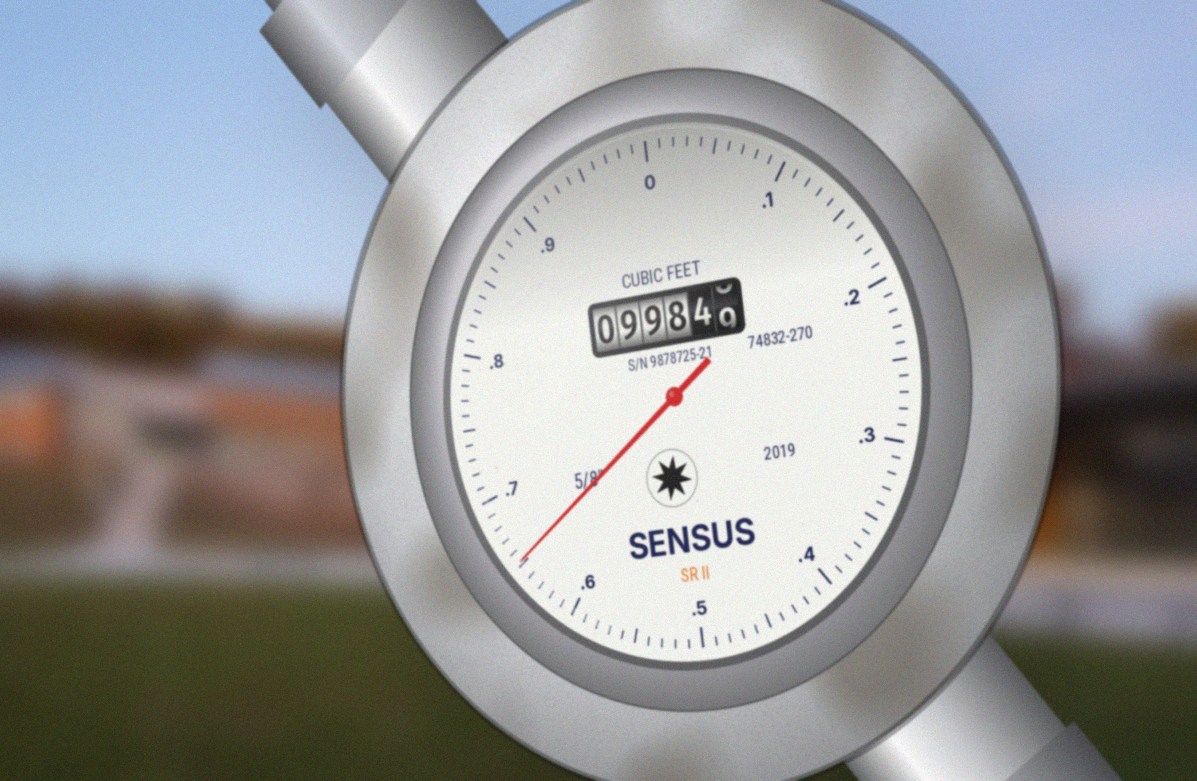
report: 99848.65ft³
